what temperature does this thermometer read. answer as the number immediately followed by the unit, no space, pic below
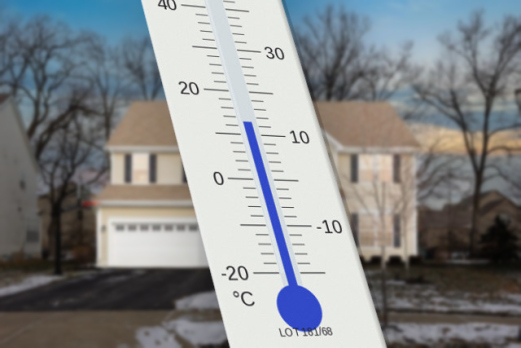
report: 13°C
